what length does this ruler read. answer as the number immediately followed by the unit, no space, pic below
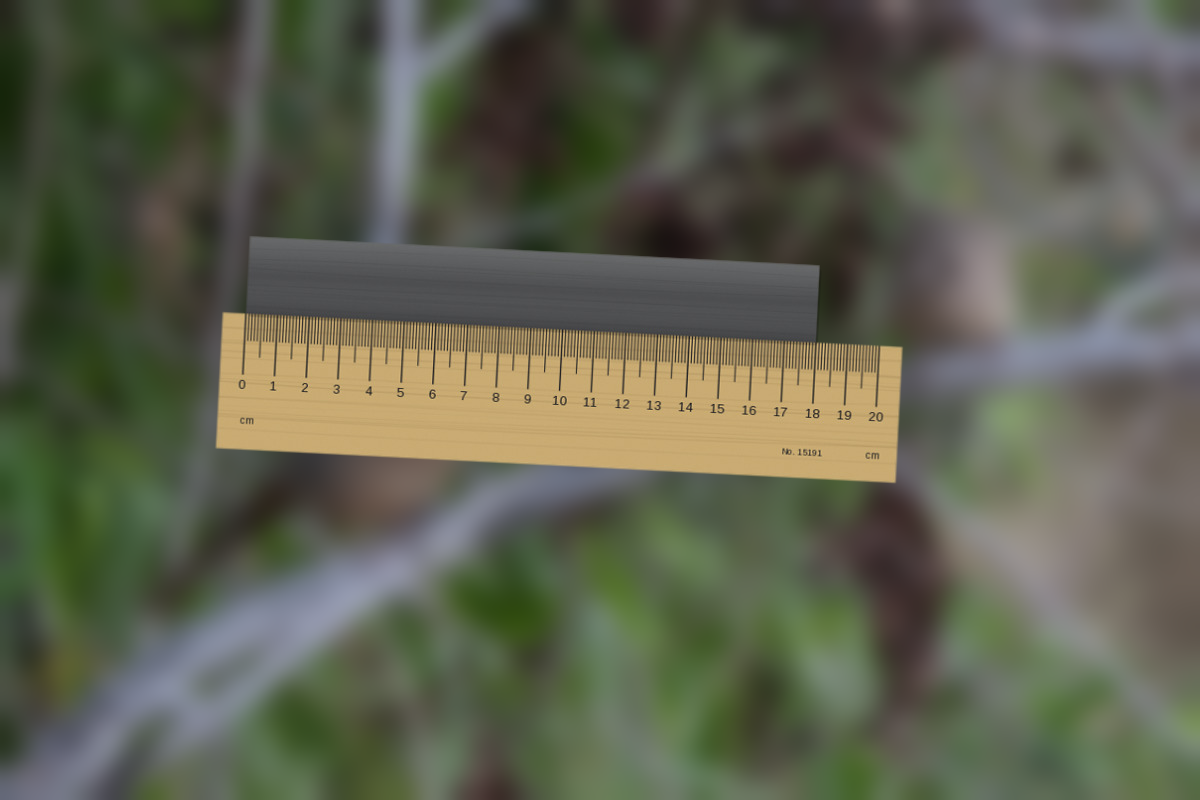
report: 18cm
